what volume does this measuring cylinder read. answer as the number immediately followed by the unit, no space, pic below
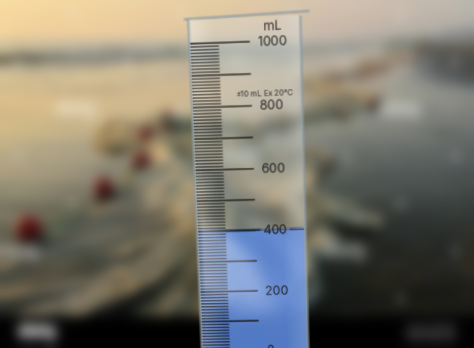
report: 400mL
